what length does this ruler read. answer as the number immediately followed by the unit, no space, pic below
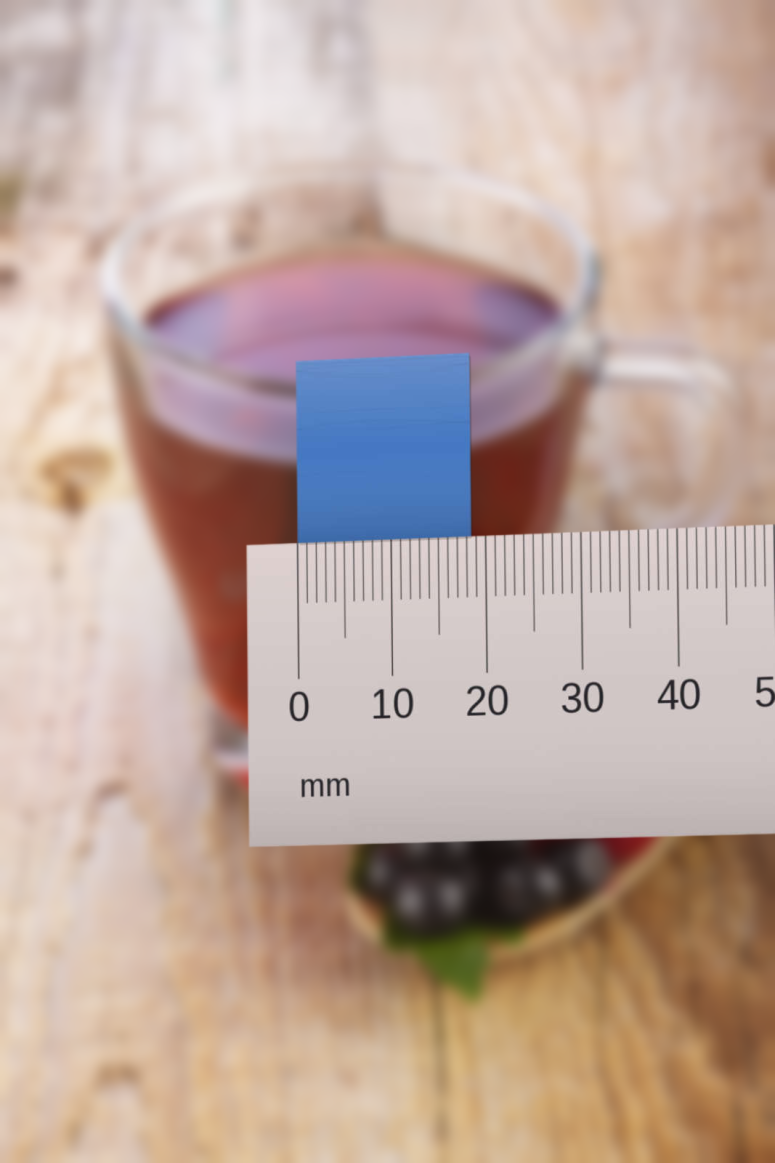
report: 18.5mm
